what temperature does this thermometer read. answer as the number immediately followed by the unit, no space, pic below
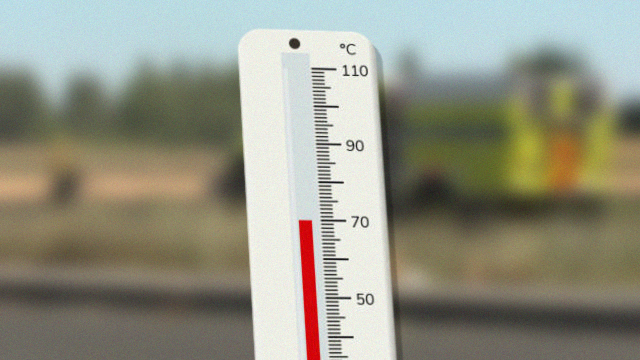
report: 70°C
